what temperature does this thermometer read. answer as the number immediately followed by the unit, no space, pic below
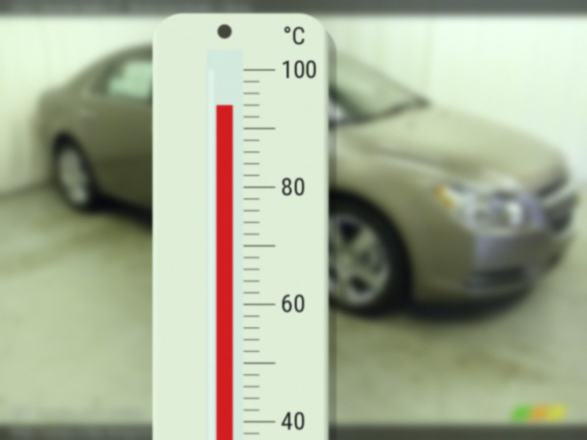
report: 94°C
